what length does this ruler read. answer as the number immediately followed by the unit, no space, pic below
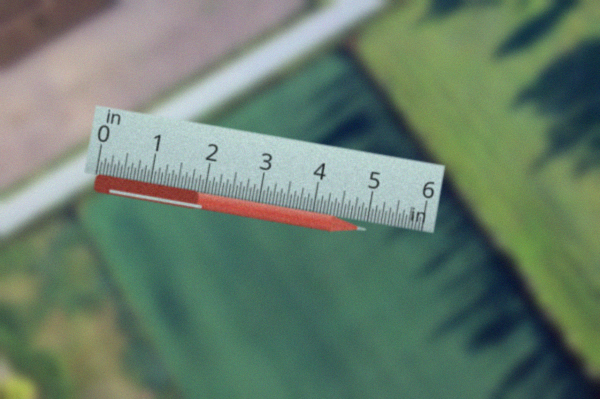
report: 5in
